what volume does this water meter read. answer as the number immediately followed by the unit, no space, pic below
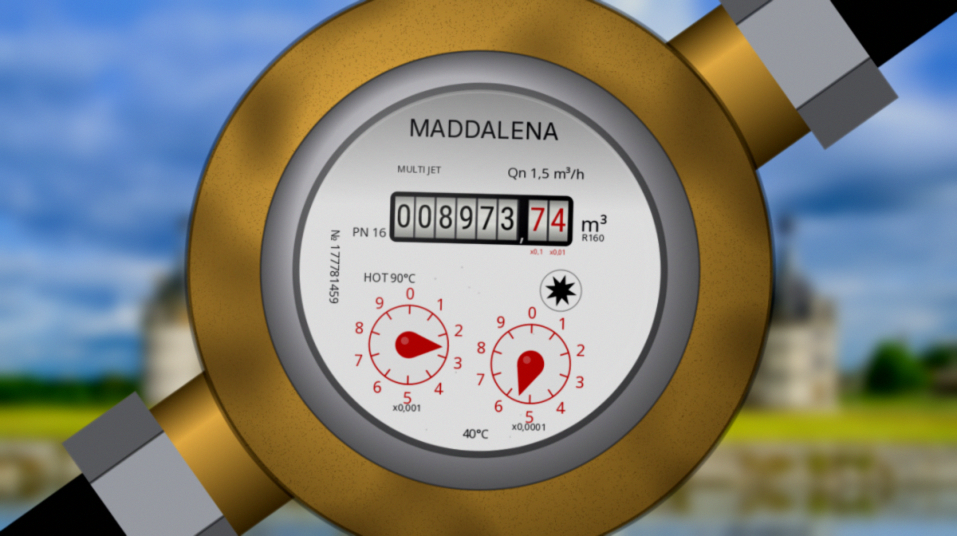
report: 8973.7425m³
